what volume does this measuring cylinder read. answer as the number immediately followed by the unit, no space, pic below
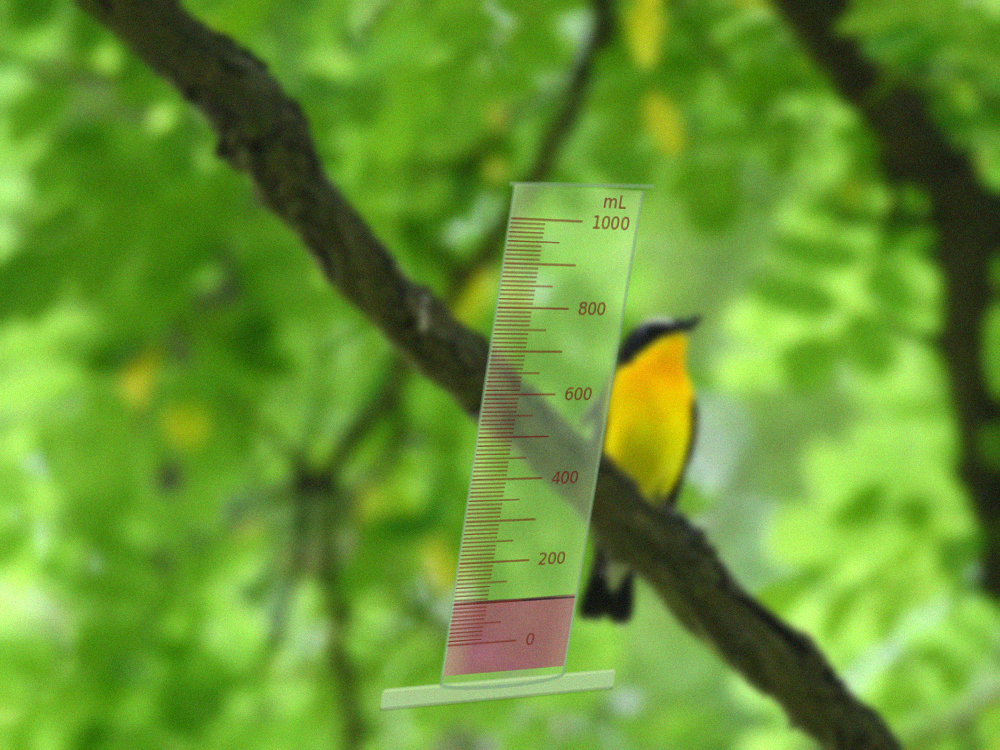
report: 100mL
